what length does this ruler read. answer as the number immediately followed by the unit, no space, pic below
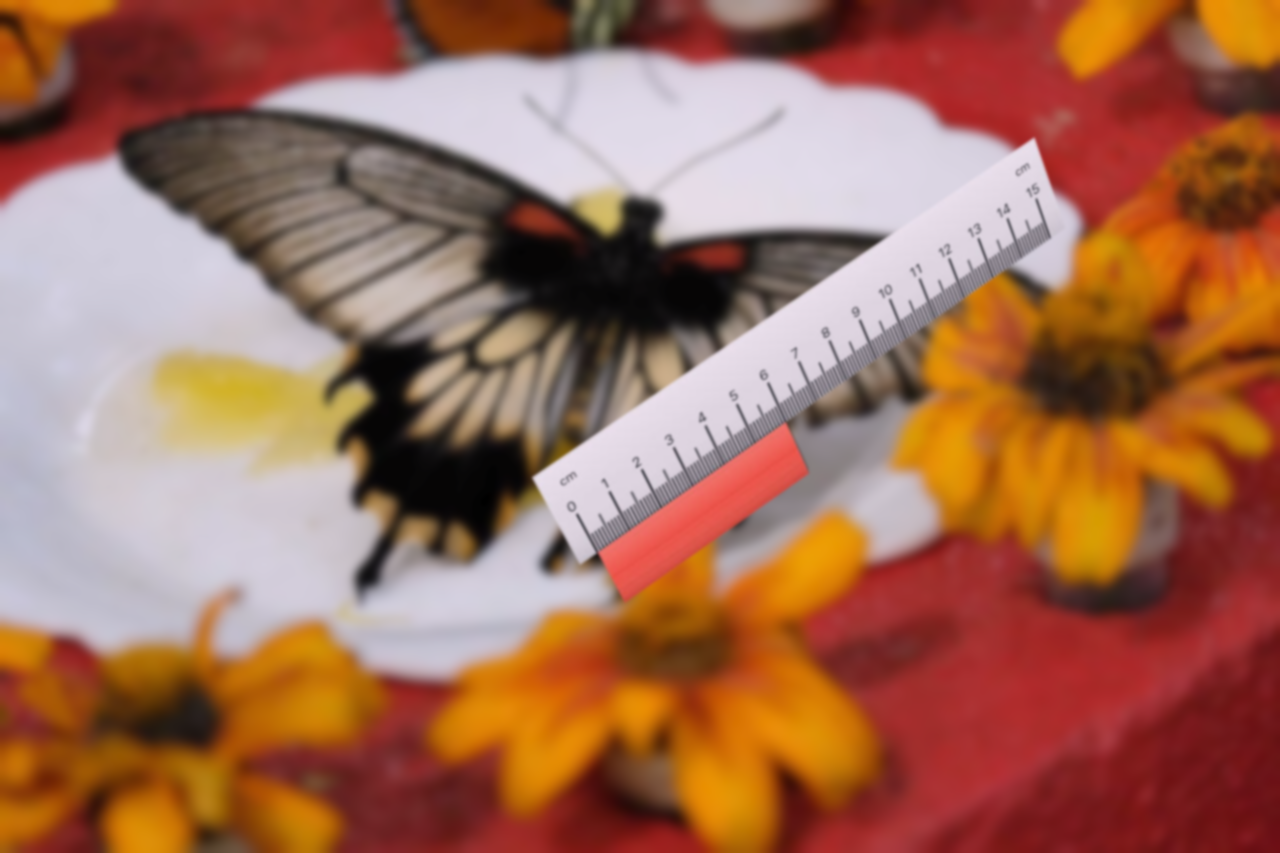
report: 6cm
